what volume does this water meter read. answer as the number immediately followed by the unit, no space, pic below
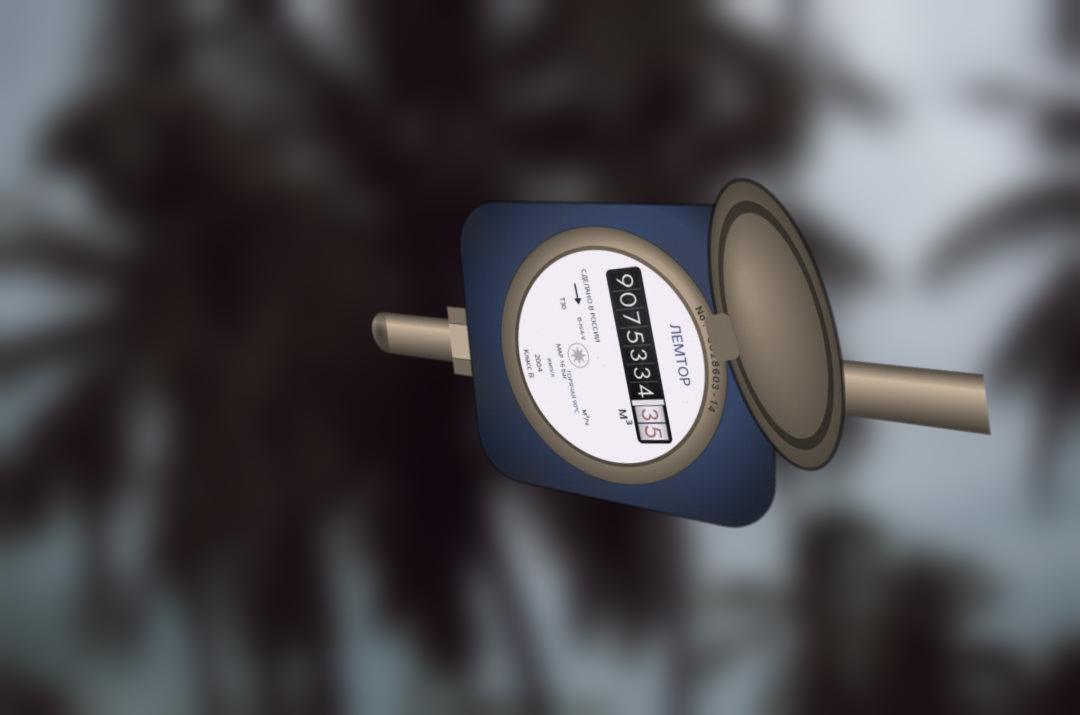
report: 9075334.35m³
